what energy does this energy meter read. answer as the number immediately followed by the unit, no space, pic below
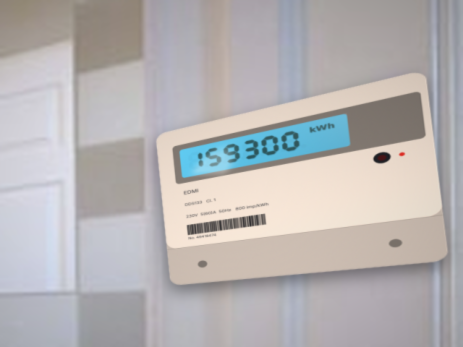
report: 159300kWh
